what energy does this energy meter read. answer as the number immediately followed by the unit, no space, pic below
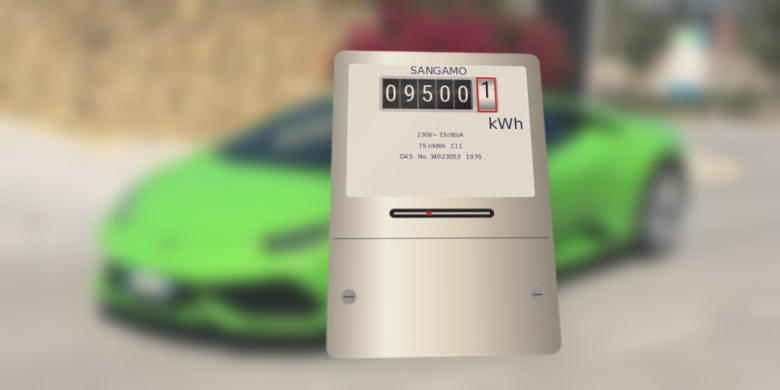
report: 9500.1kWh
